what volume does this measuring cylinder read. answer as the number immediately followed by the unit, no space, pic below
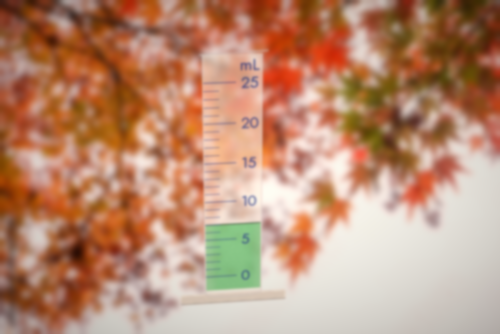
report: 7mL
